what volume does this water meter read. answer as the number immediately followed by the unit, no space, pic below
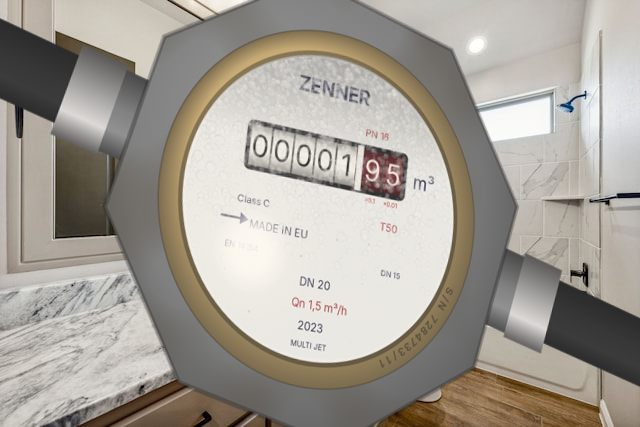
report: 1.95m³
